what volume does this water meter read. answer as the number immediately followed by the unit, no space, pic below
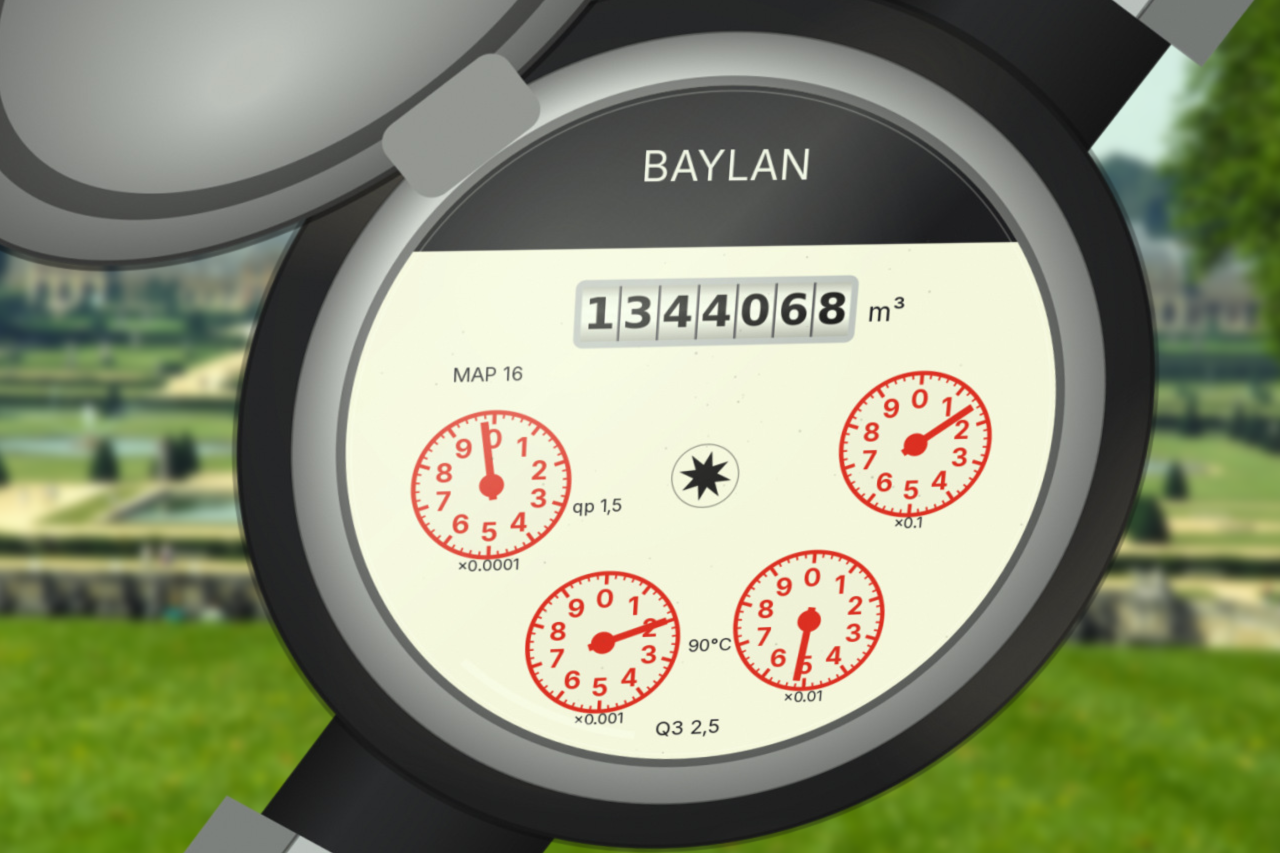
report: 1344068.1519m³
